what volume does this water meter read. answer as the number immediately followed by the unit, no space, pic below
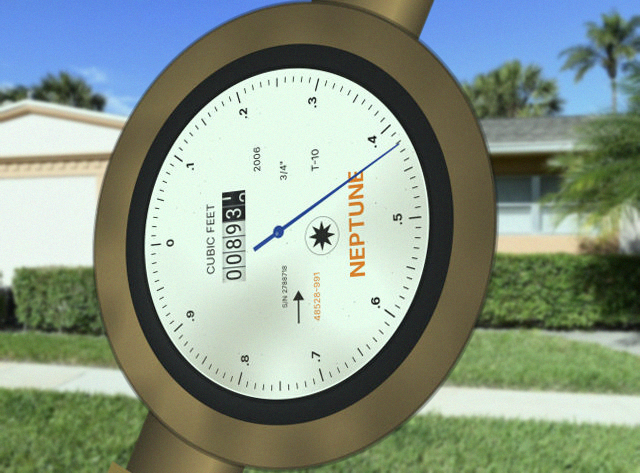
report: 8931.42ft³
